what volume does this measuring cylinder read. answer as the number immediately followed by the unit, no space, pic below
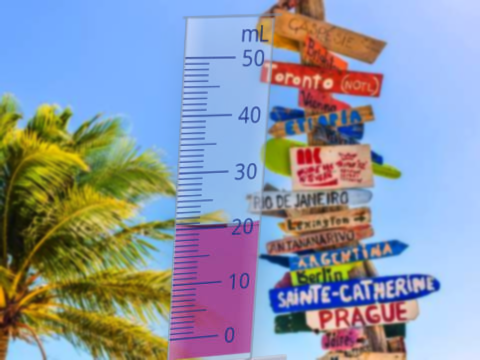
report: 20mL
